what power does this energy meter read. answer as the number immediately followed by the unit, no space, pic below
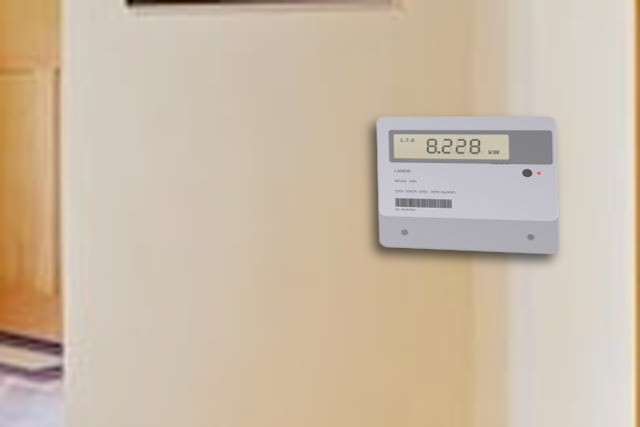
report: 8.228kW
